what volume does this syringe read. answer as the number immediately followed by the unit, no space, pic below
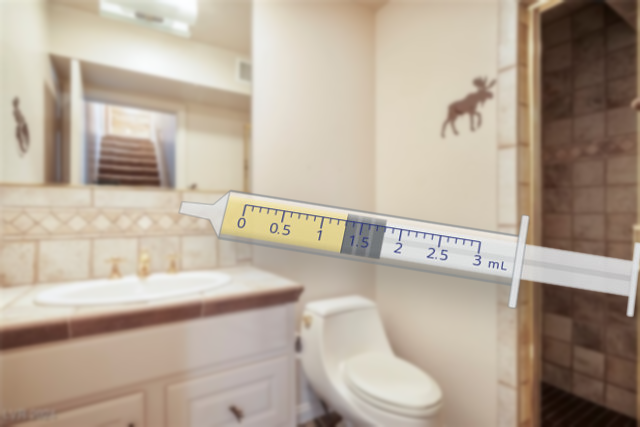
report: 1.3mL
